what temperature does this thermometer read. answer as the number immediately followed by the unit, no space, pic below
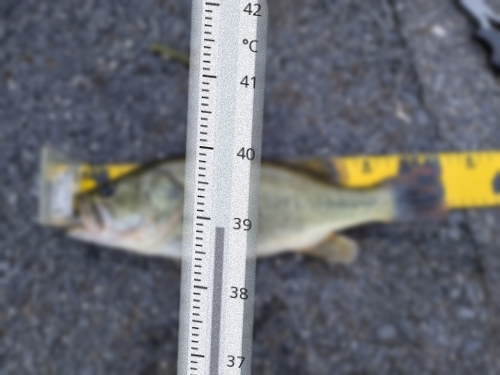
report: 38.9°C
